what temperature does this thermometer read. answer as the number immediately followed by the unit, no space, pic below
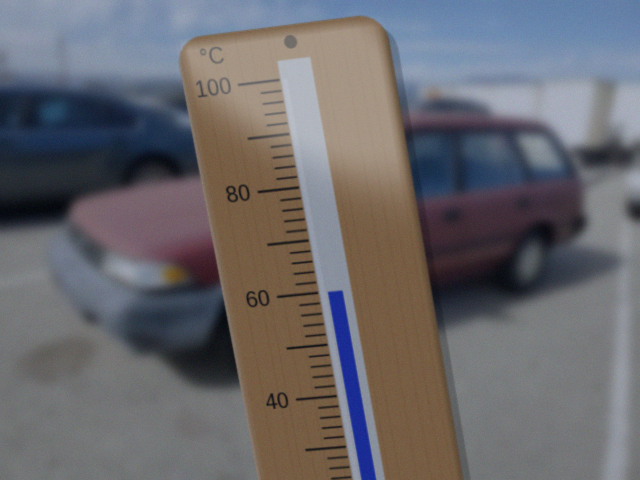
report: 60°C
